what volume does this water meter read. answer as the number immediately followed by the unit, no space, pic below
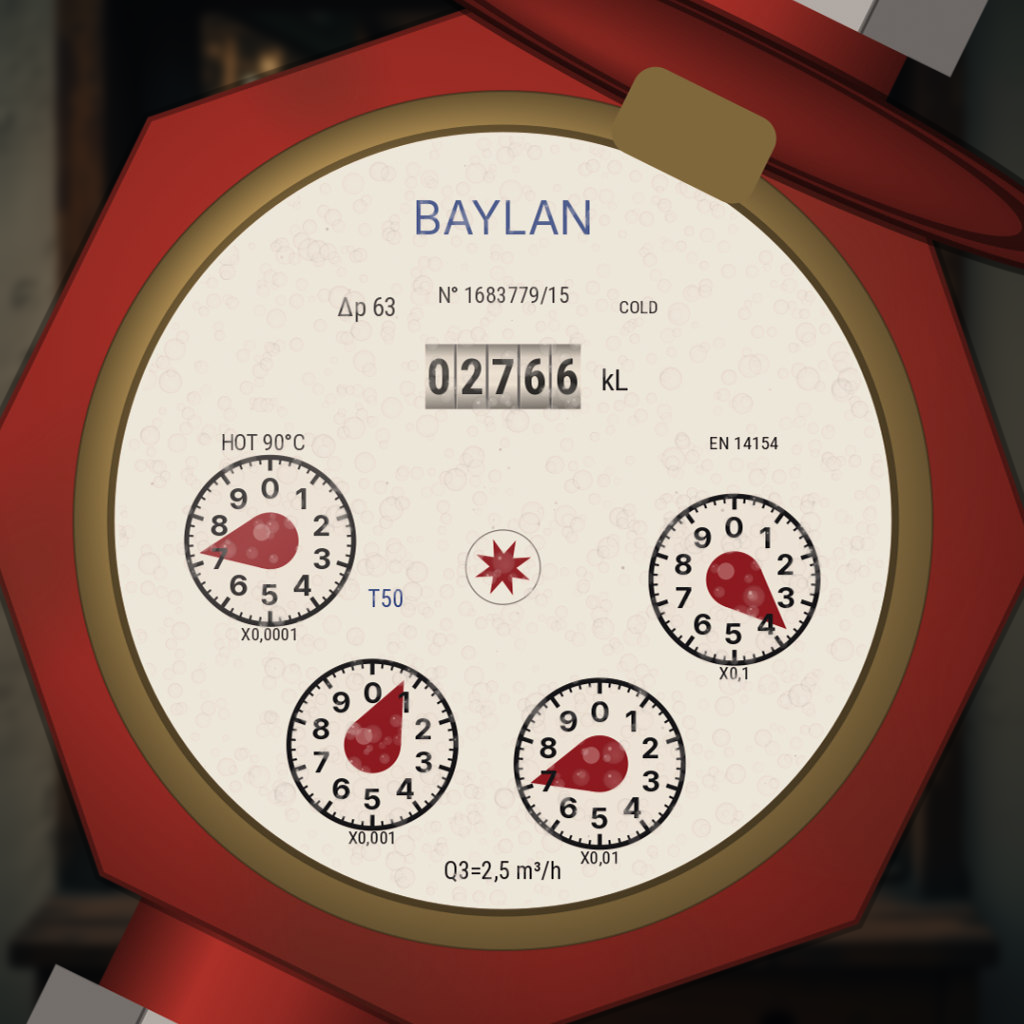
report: 2766.3707kL
